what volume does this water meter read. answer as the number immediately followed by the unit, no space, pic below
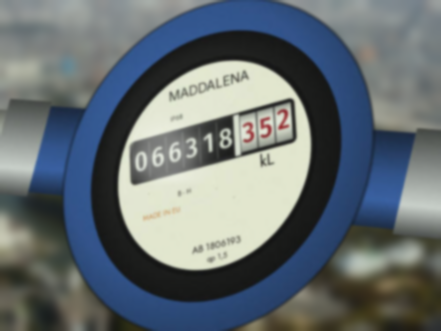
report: 66318.352kL
